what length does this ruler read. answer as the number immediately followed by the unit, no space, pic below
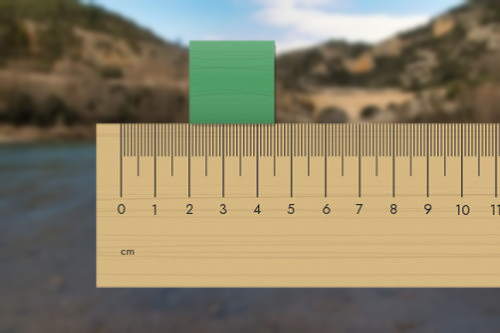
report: 2.5cm
